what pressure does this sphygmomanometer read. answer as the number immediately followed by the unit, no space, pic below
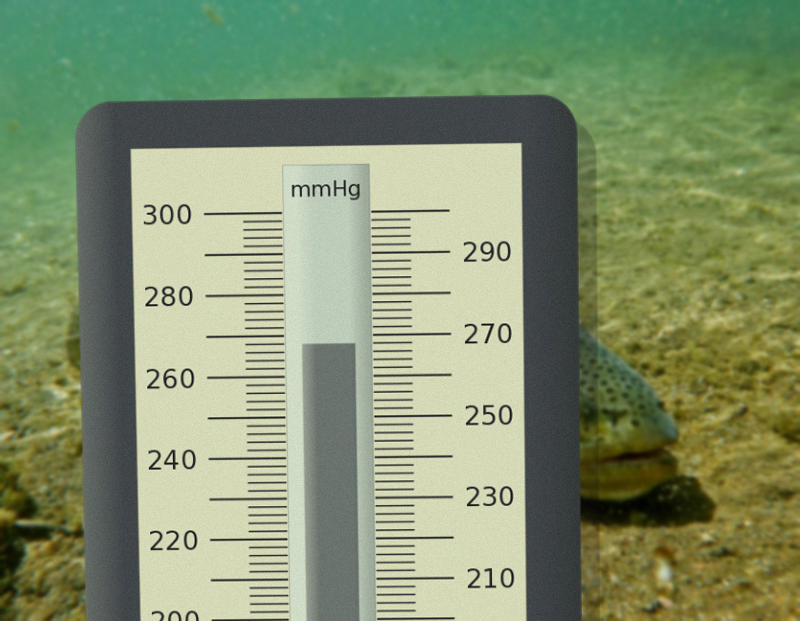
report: 268mmHg
